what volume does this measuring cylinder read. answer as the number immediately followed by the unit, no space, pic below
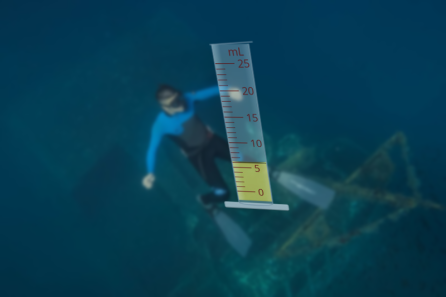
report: 6mL
